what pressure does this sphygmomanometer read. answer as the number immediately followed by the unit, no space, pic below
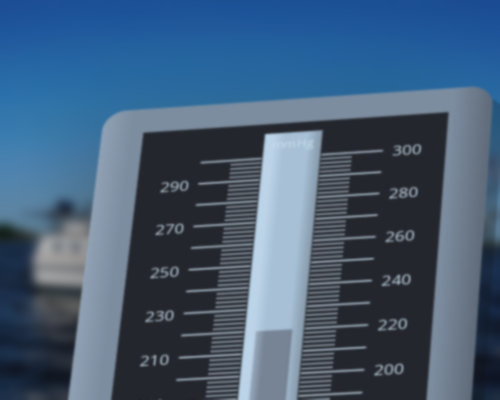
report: 220mmHg
